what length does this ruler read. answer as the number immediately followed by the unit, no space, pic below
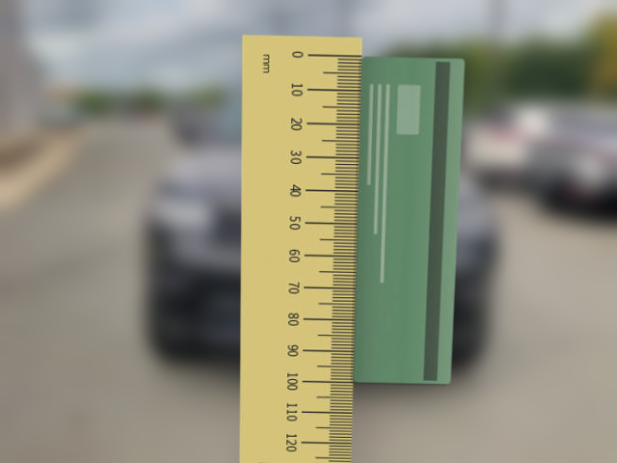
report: 100mm
